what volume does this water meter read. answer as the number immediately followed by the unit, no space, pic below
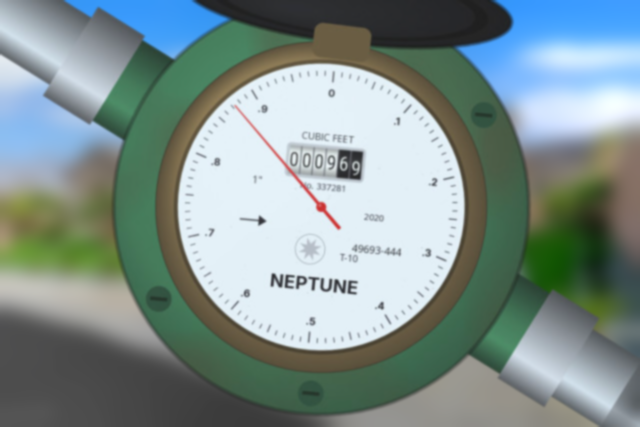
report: 968.87ft³
